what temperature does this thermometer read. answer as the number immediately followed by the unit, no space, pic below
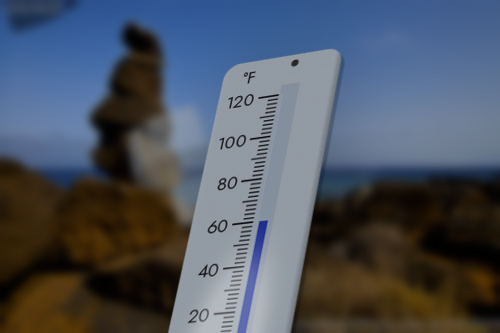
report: 60°F
